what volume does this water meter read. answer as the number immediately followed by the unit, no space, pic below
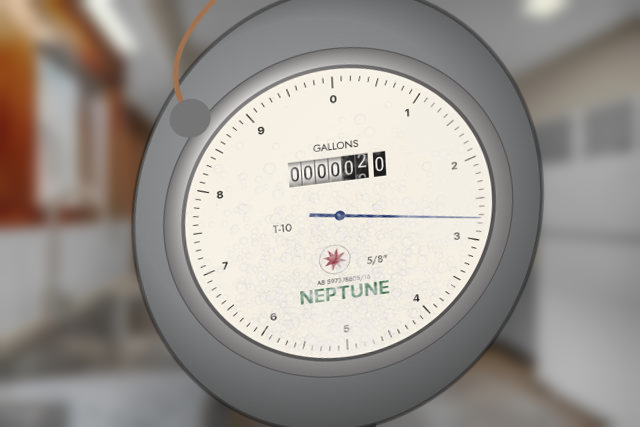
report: 22.7gal
